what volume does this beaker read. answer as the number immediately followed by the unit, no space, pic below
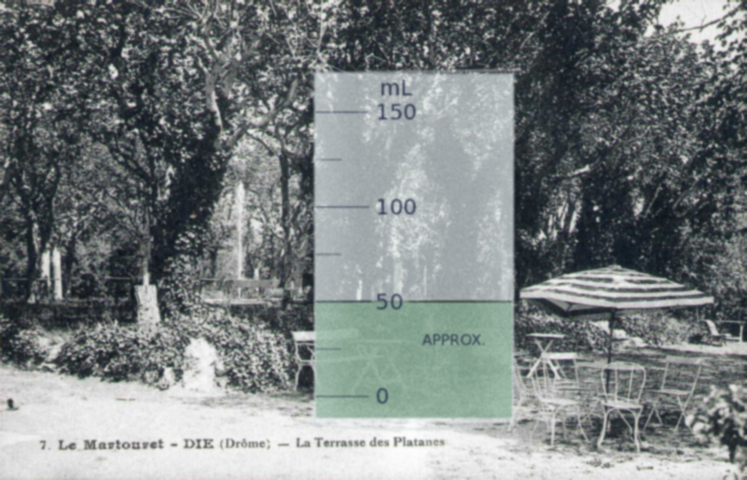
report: 50mL
